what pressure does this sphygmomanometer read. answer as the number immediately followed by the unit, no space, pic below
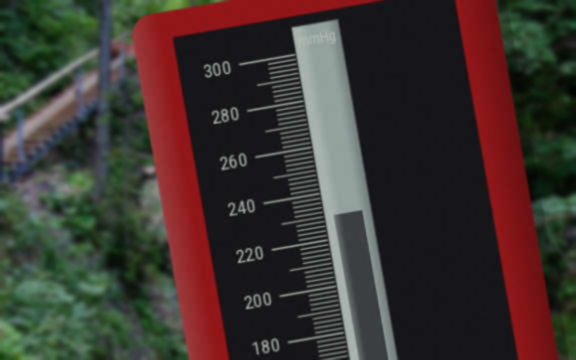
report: 230mmHg
